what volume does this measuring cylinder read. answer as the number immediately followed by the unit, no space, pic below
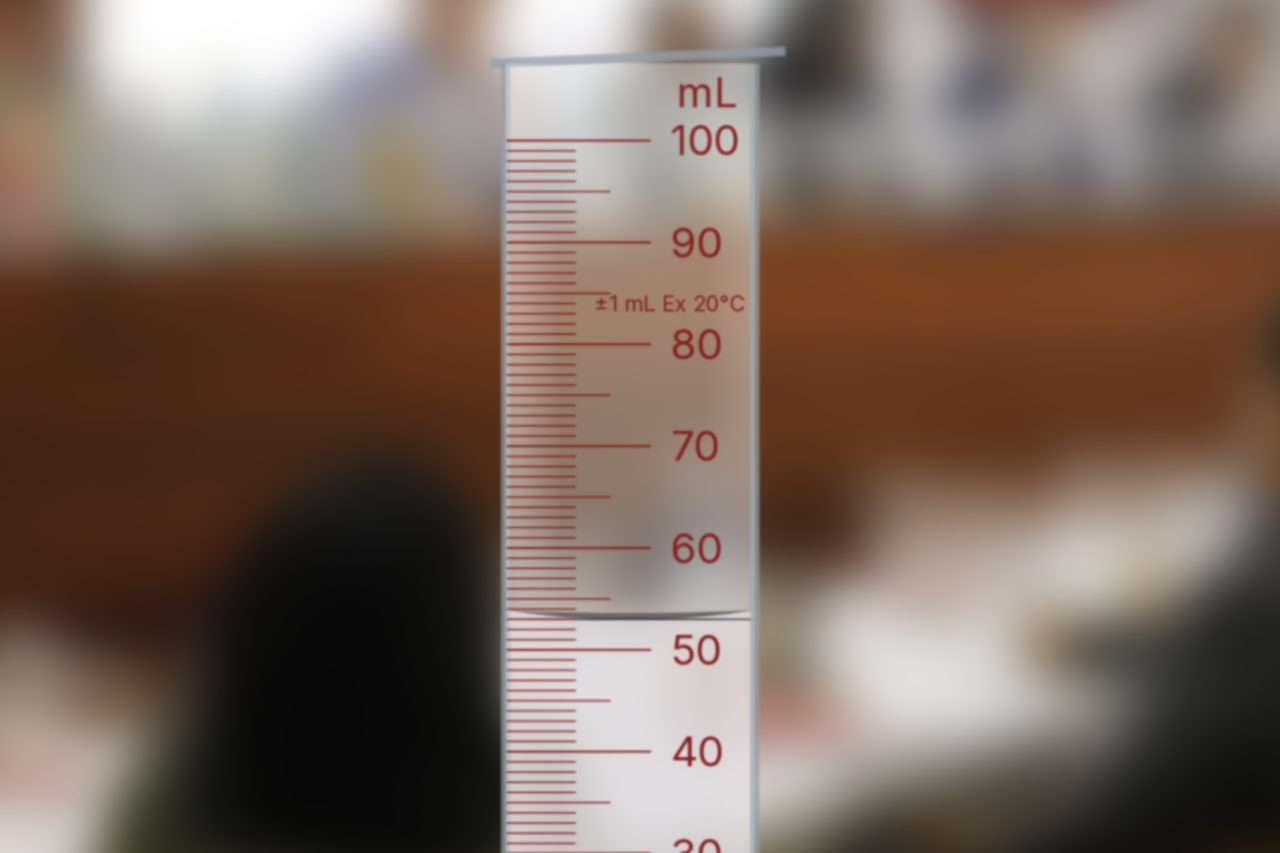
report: 53mL
